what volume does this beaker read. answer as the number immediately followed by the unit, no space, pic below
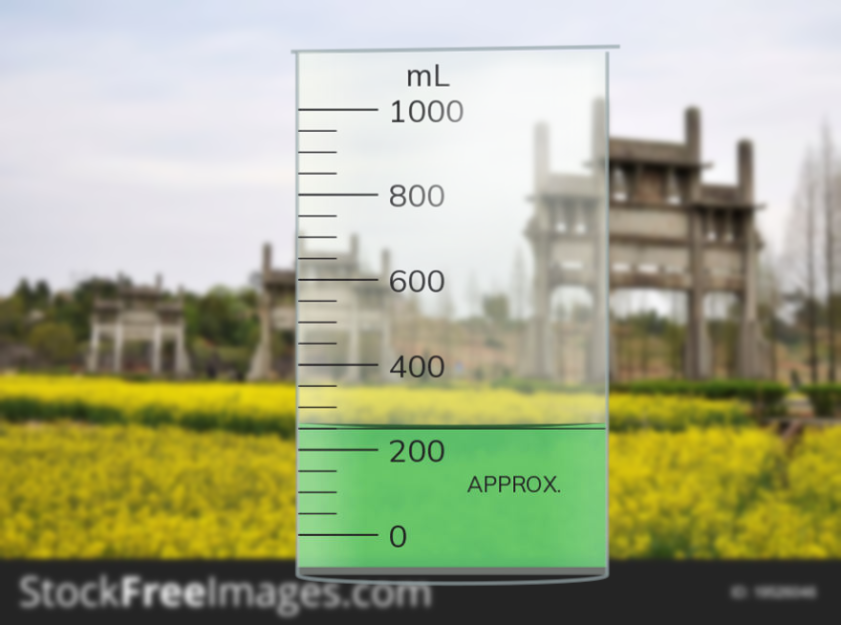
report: 250mL
